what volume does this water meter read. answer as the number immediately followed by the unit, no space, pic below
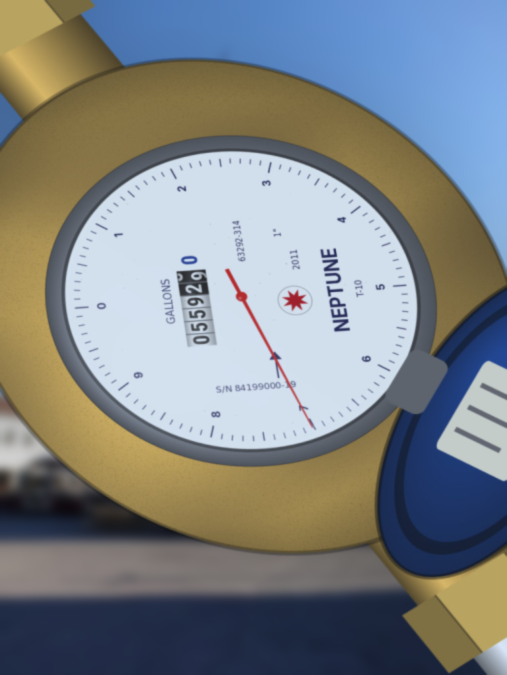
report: 559287.0gal
